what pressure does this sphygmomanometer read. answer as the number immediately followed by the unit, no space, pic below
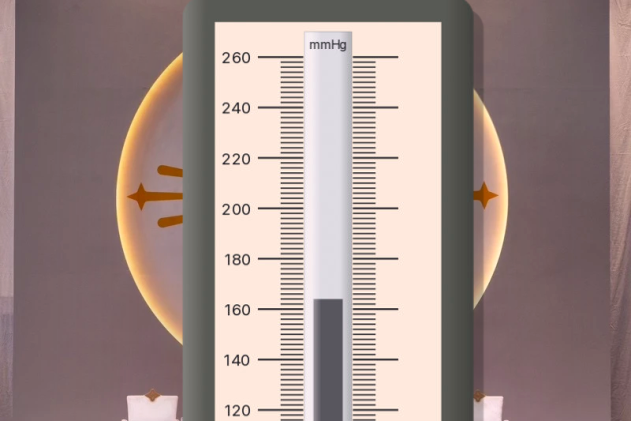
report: 164mmHg
